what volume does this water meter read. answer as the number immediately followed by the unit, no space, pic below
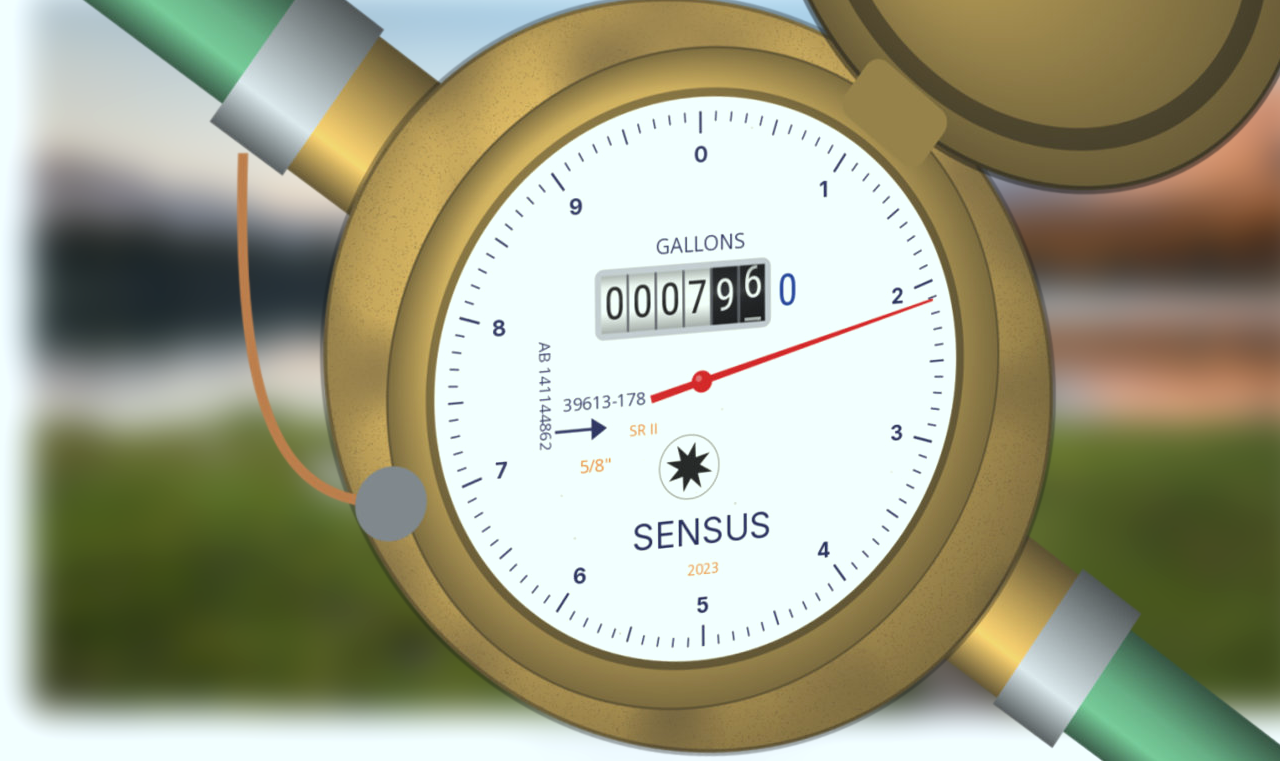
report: 7962.1gal
